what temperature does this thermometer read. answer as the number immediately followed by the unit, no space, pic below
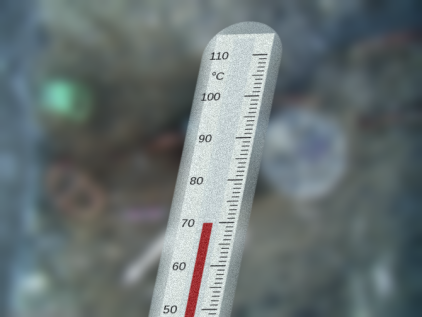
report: 70°C
